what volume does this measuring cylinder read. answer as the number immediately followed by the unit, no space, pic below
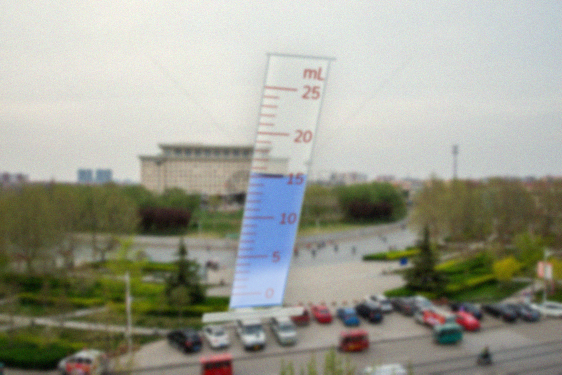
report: 15mL
